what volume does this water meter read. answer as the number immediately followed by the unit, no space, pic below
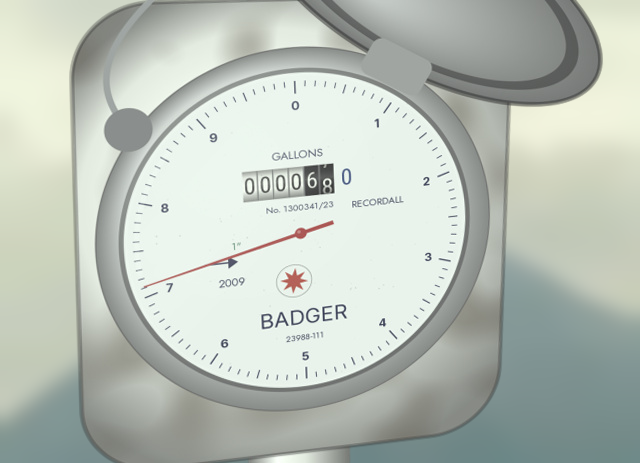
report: 677.1gal
